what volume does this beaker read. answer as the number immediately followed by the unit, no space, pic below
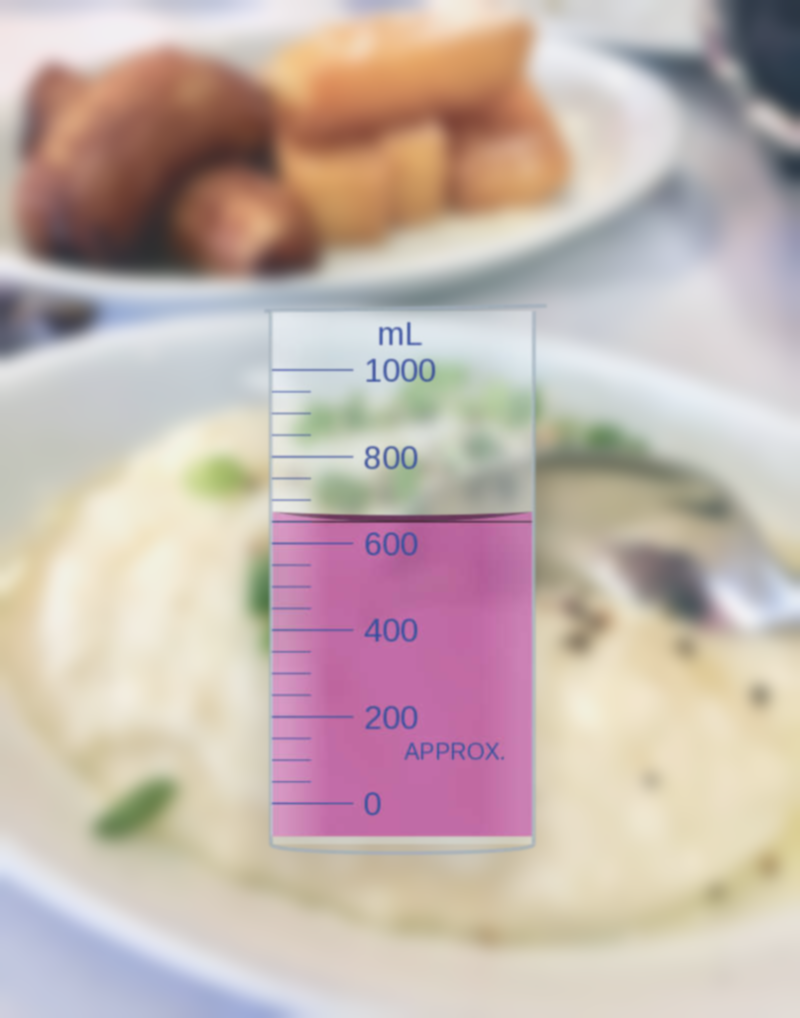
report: 650mL
